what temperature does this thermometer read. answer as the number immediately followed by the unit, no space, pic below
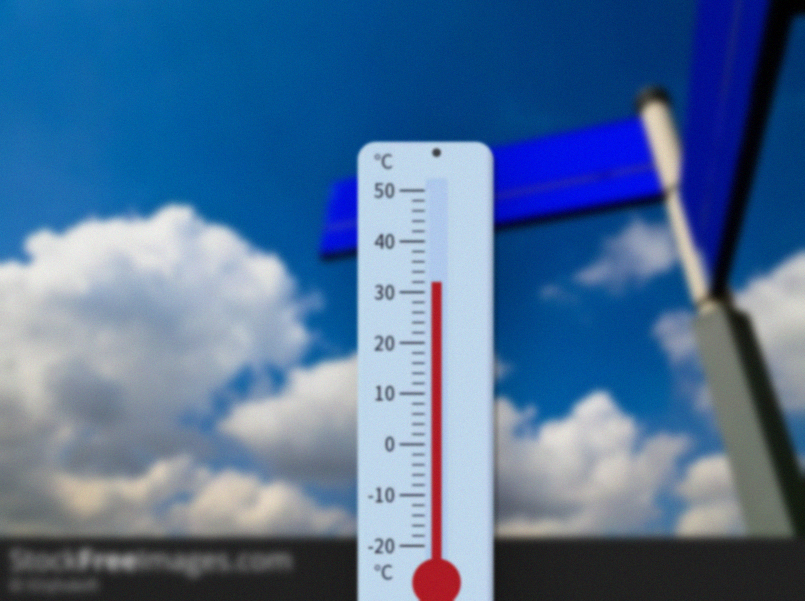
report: 32°C
